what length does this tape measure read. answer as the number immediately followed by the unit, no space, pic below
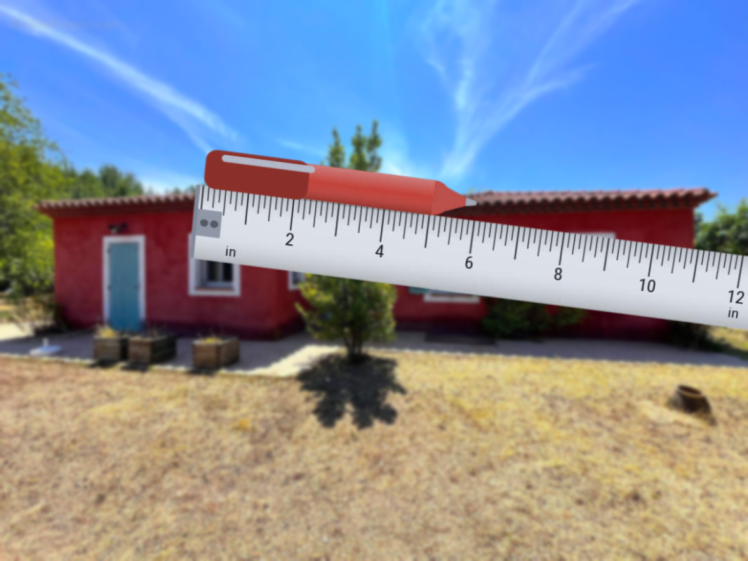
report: 6in
